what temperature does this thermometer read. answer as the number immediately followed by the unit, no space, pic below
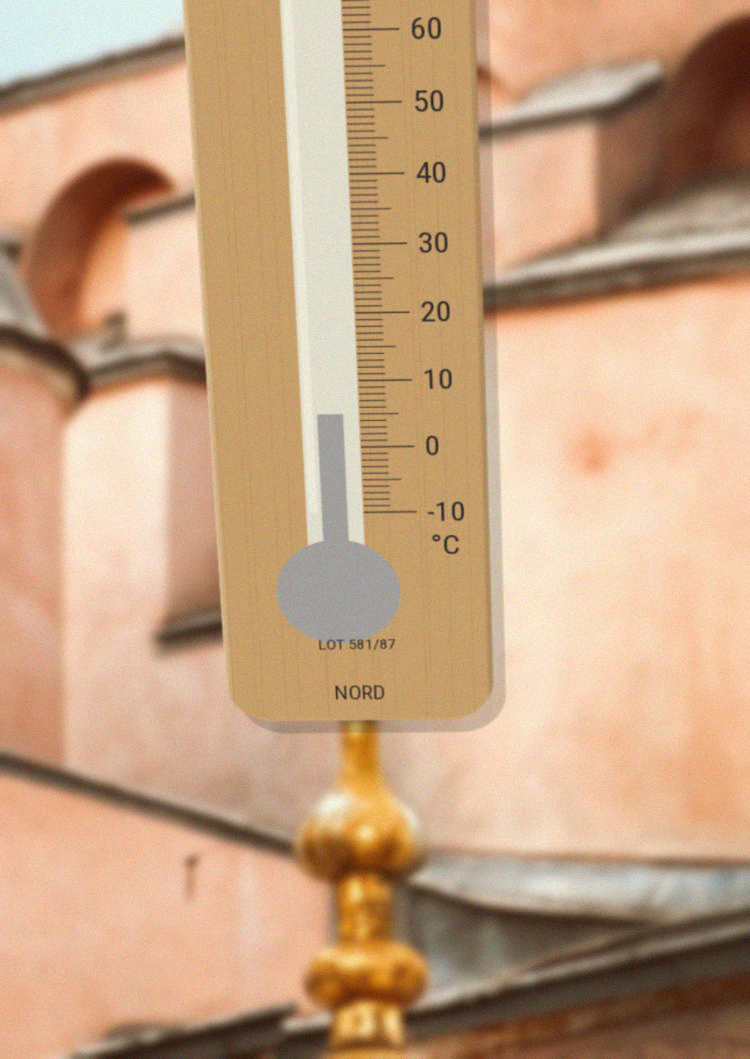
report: 5°C
